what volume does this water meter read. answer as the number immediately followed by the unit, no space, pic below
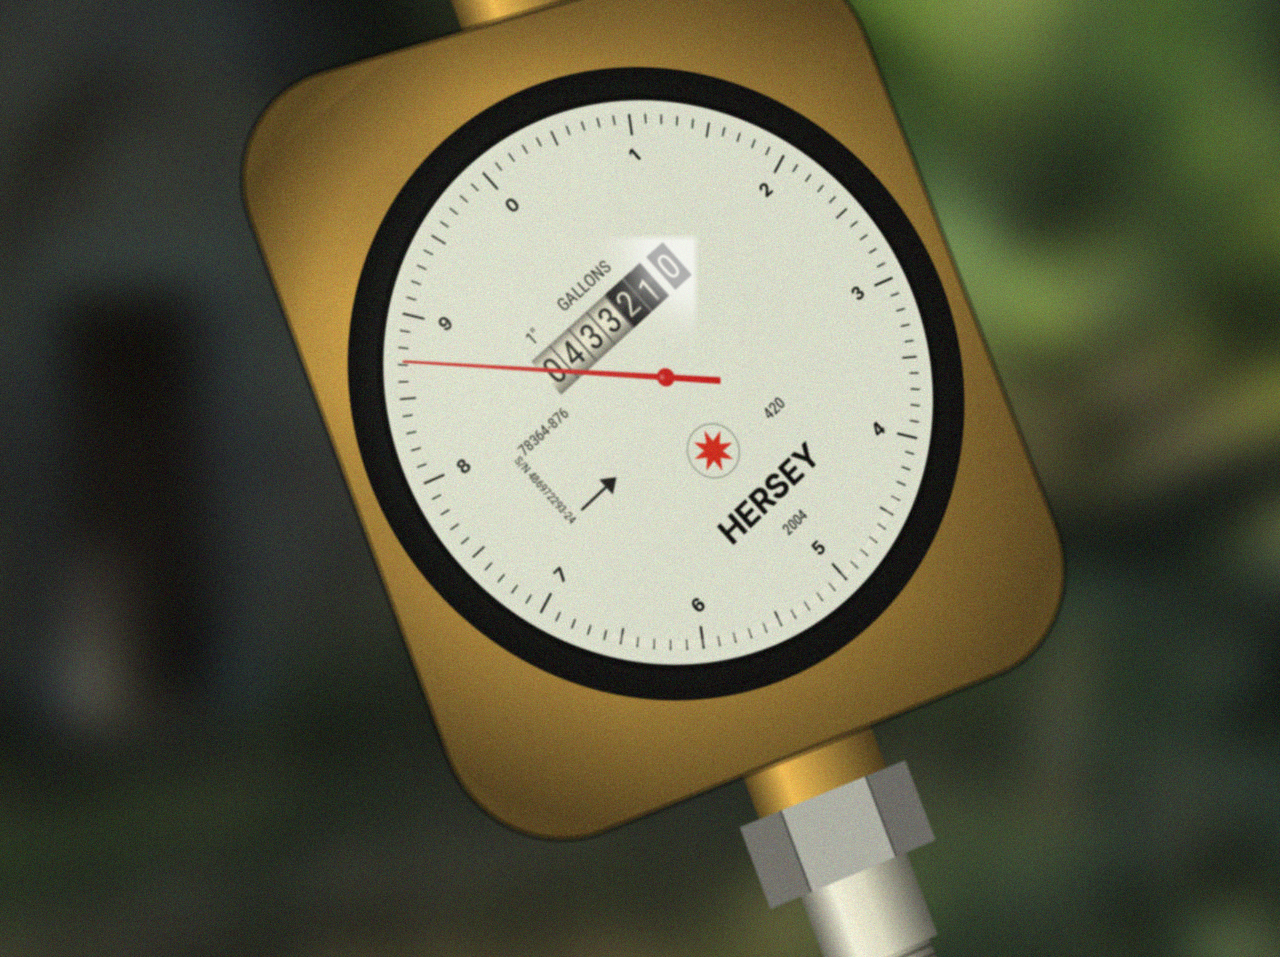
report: 433208.7gal
